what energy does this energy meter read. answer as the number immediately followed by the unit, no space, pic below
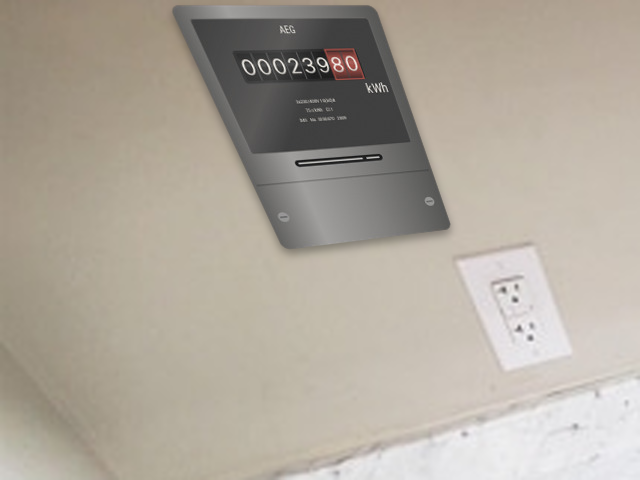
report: 239.80kWh
